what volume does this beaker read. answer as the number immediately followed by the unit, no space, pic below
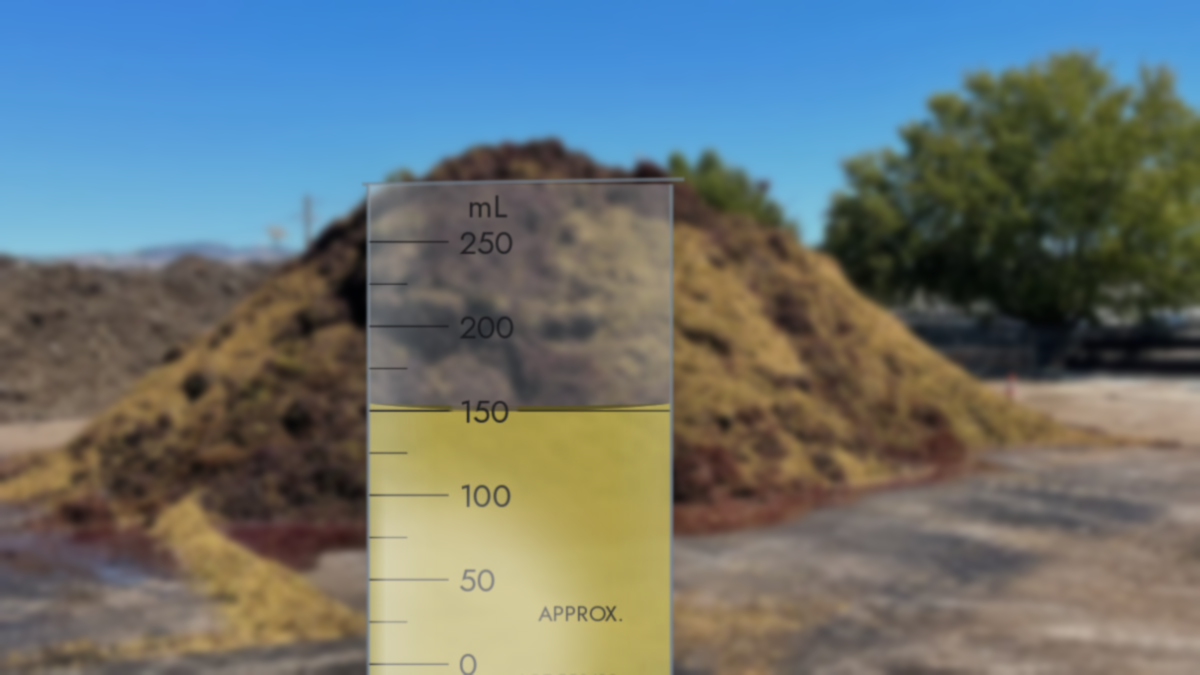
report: 150mL
